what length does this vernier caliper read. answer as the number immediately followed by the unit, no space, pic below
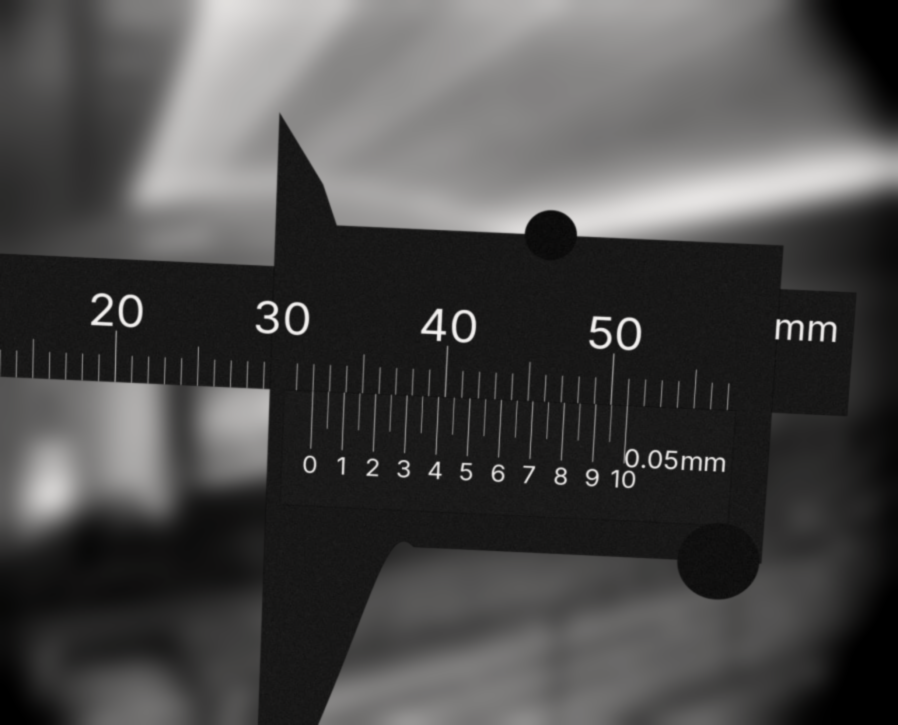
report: 32.0mm
